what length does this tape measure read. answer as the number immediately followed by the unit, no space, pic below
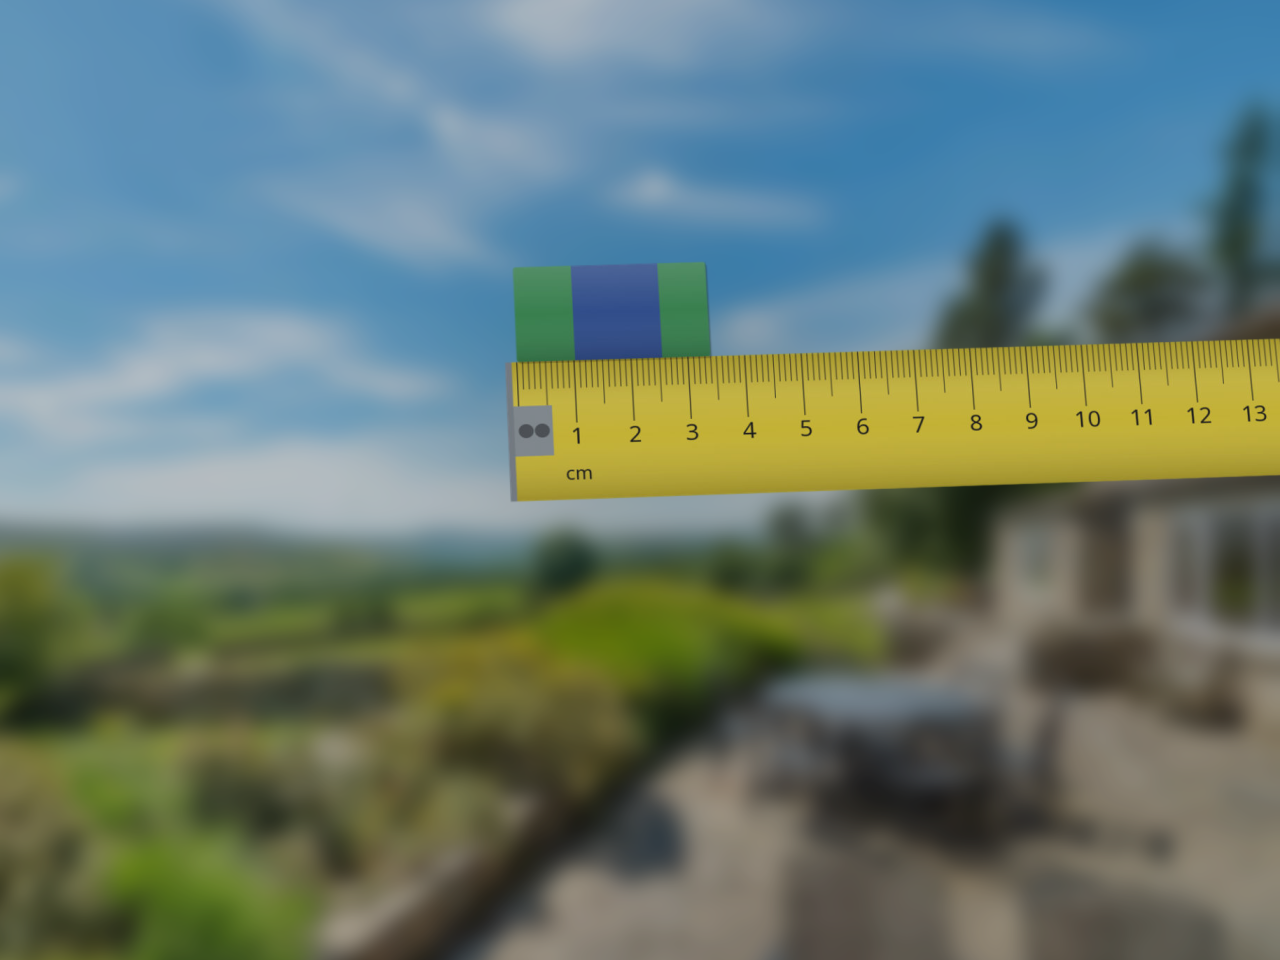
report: 3.4cm
